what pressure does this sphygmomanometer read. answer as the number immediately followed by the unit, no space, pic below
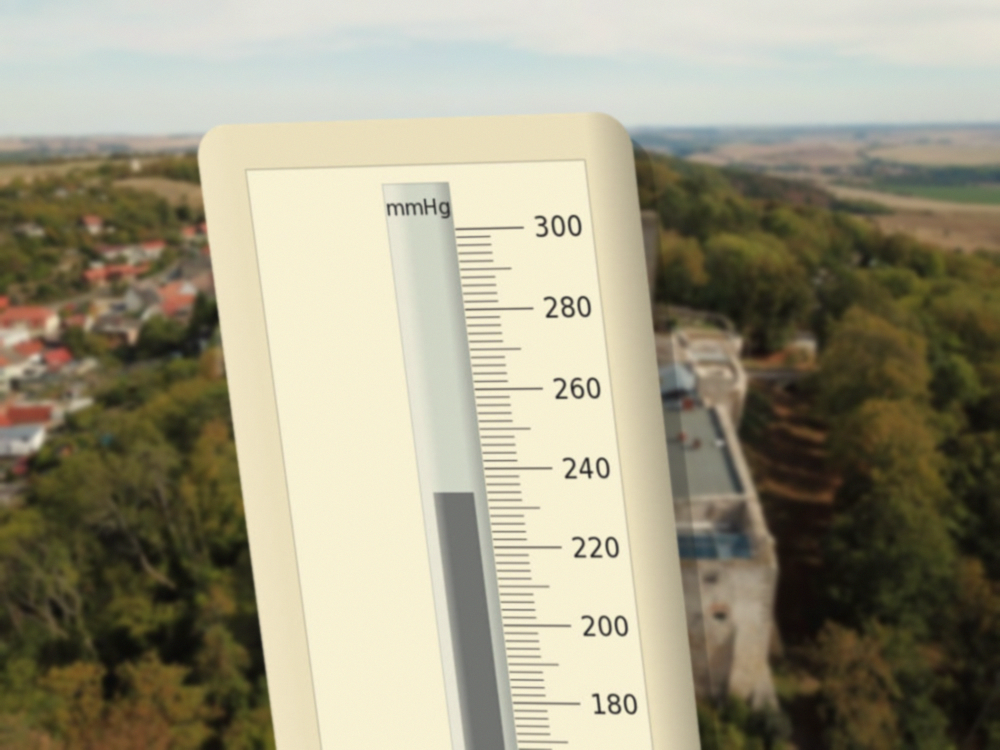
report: 234mmHg
